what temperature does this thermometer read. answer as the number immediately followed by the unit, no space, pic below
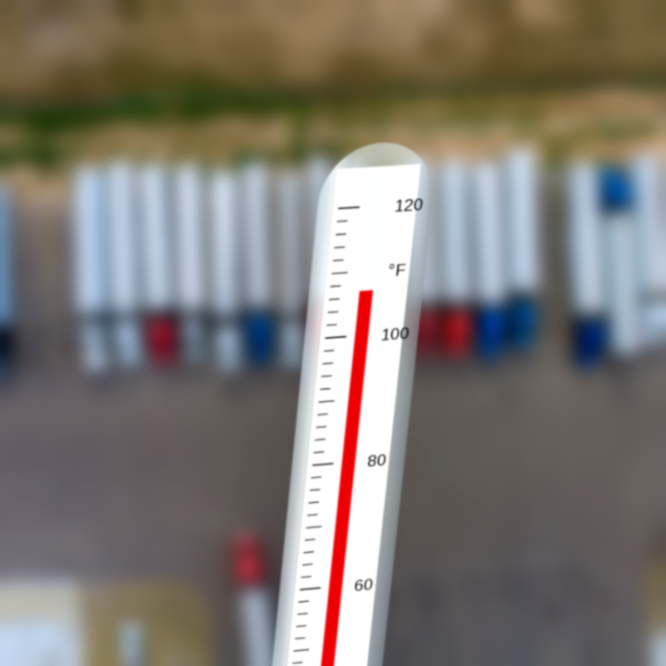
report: 107°F
